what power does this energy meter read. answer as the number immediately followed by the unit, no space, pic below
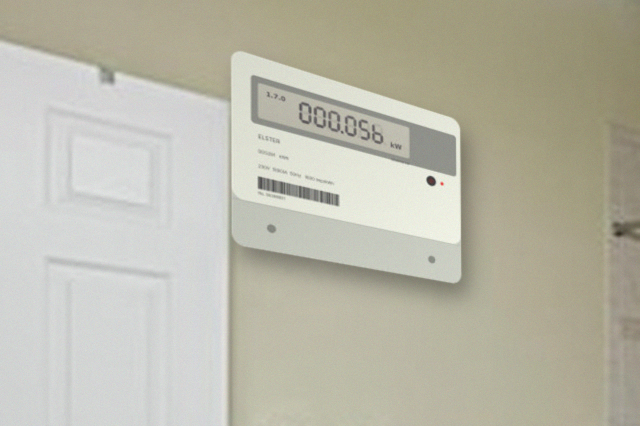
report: 0.056kW
